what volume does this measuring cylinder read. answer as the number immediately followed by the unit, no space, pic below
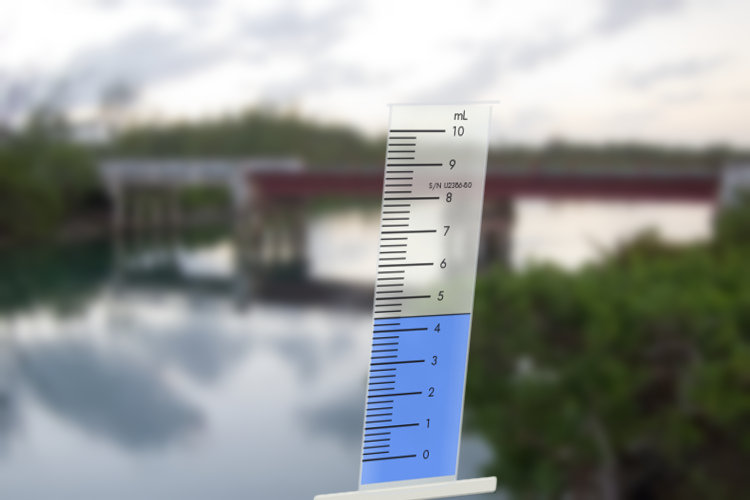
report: 4.4mL
